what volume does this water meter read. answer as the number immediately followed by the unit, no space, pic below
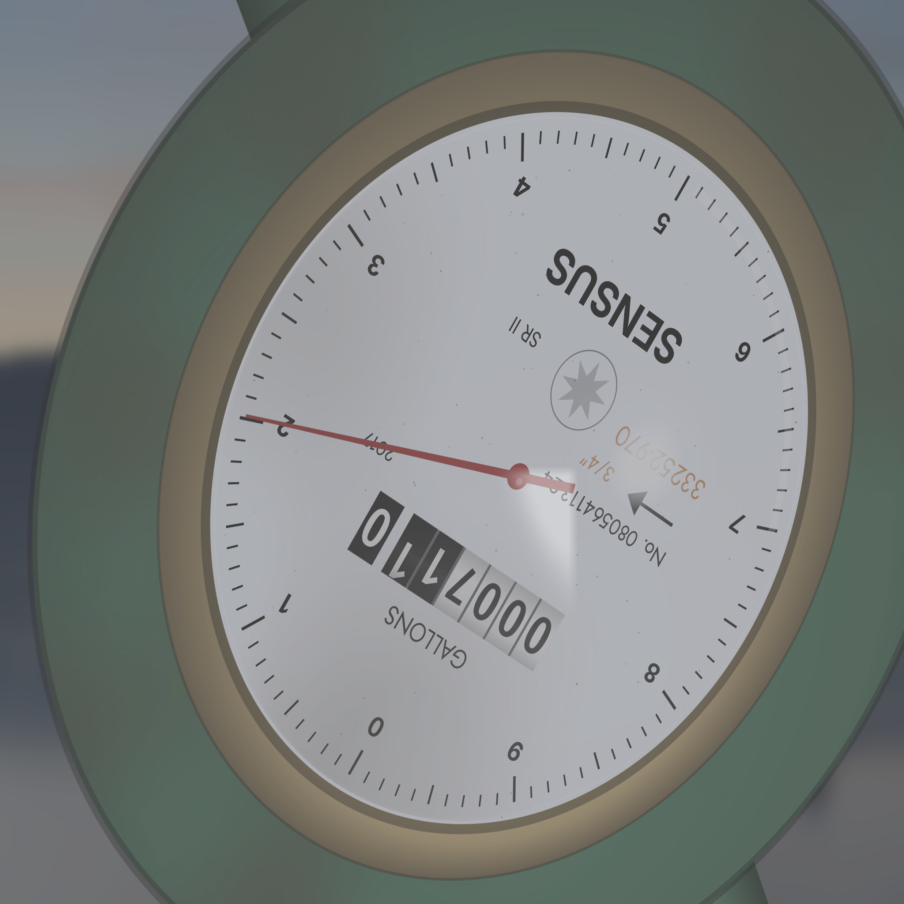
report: 7112.0gal
